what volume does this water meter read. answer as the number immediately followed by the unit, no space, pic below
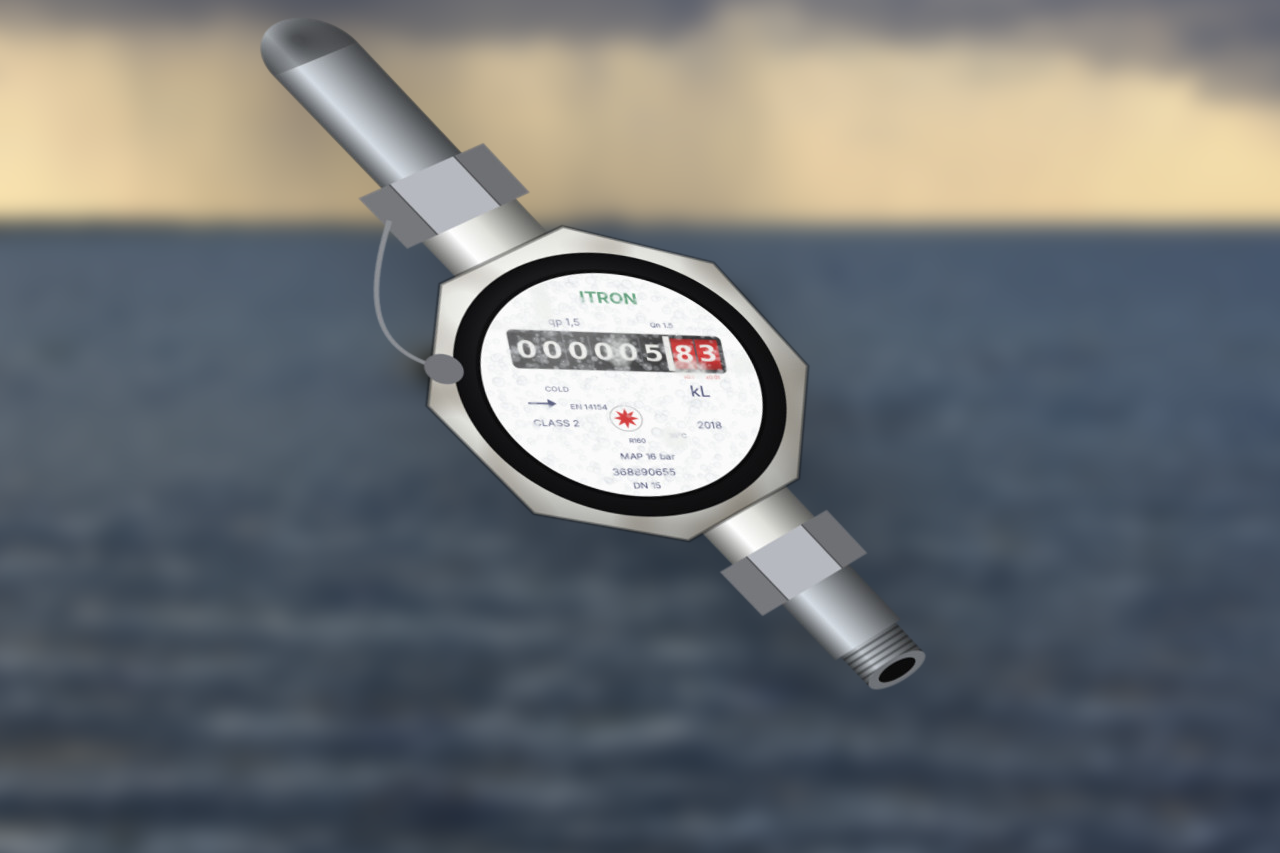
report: 5.83kL
